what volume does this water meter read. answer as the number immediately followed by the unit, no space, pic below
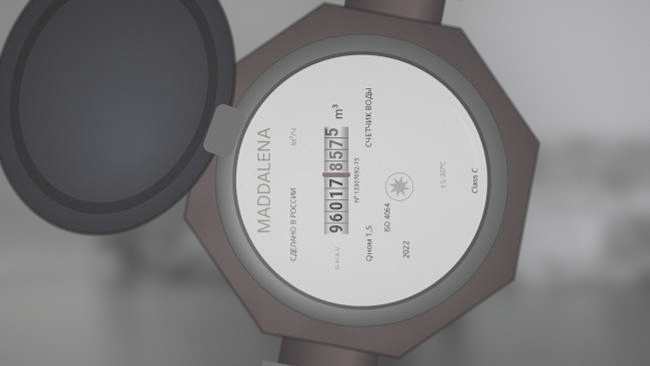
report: 96017.8575m³
